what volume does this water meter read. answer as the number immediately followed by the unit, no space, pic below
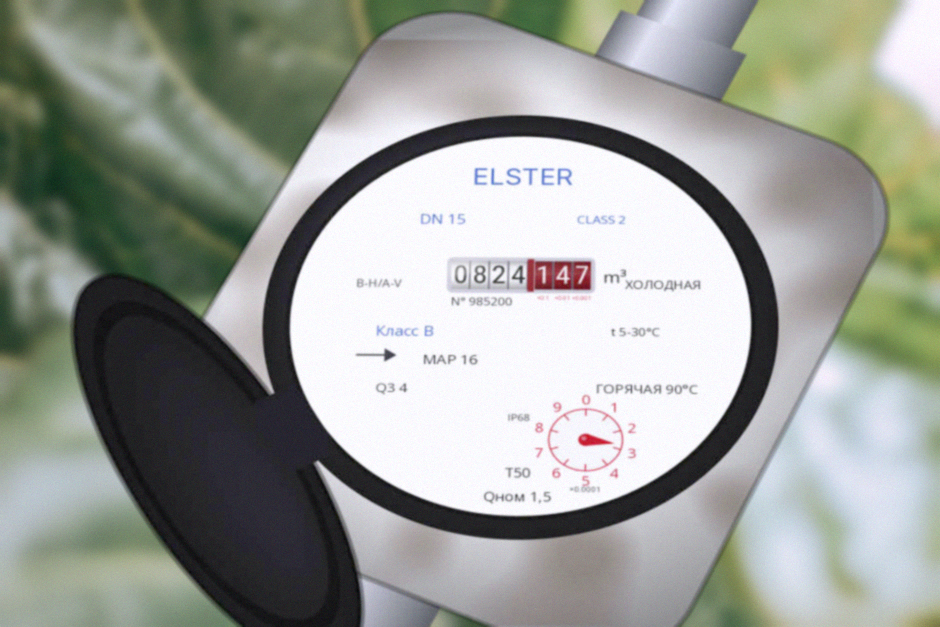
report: 824.1472m³
